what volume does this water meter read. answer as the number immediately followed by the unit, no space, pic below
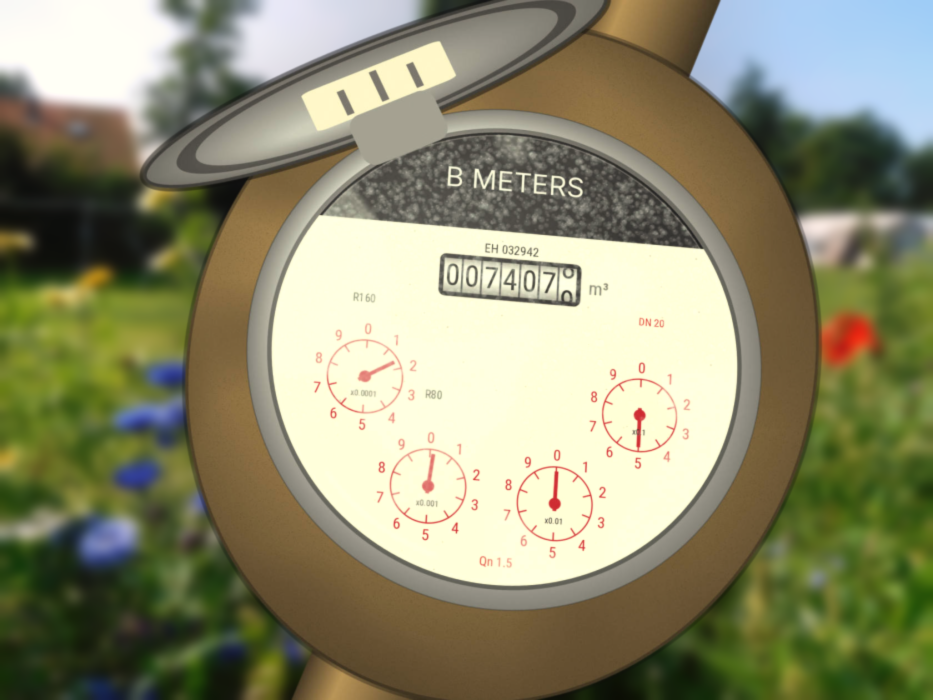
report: 74078.5001m³
